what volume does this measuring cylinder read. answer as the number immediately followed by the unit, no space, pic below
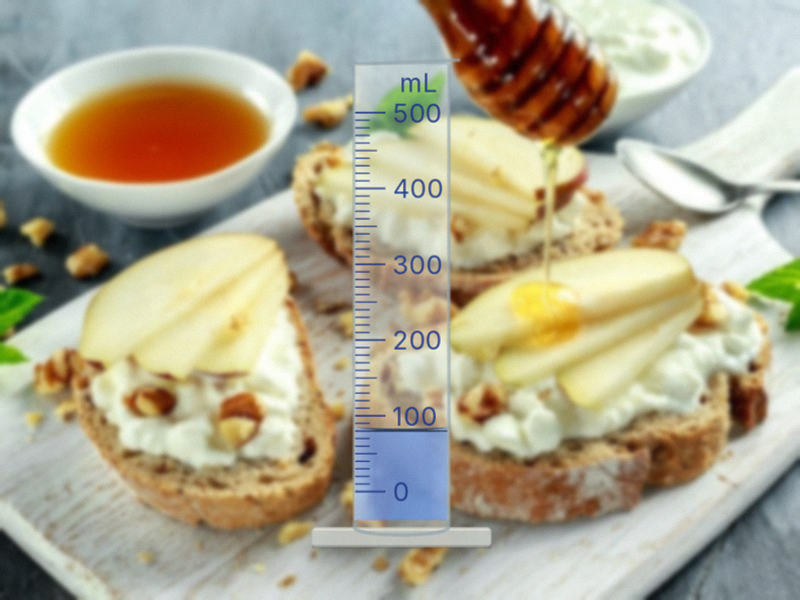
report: 80mL
